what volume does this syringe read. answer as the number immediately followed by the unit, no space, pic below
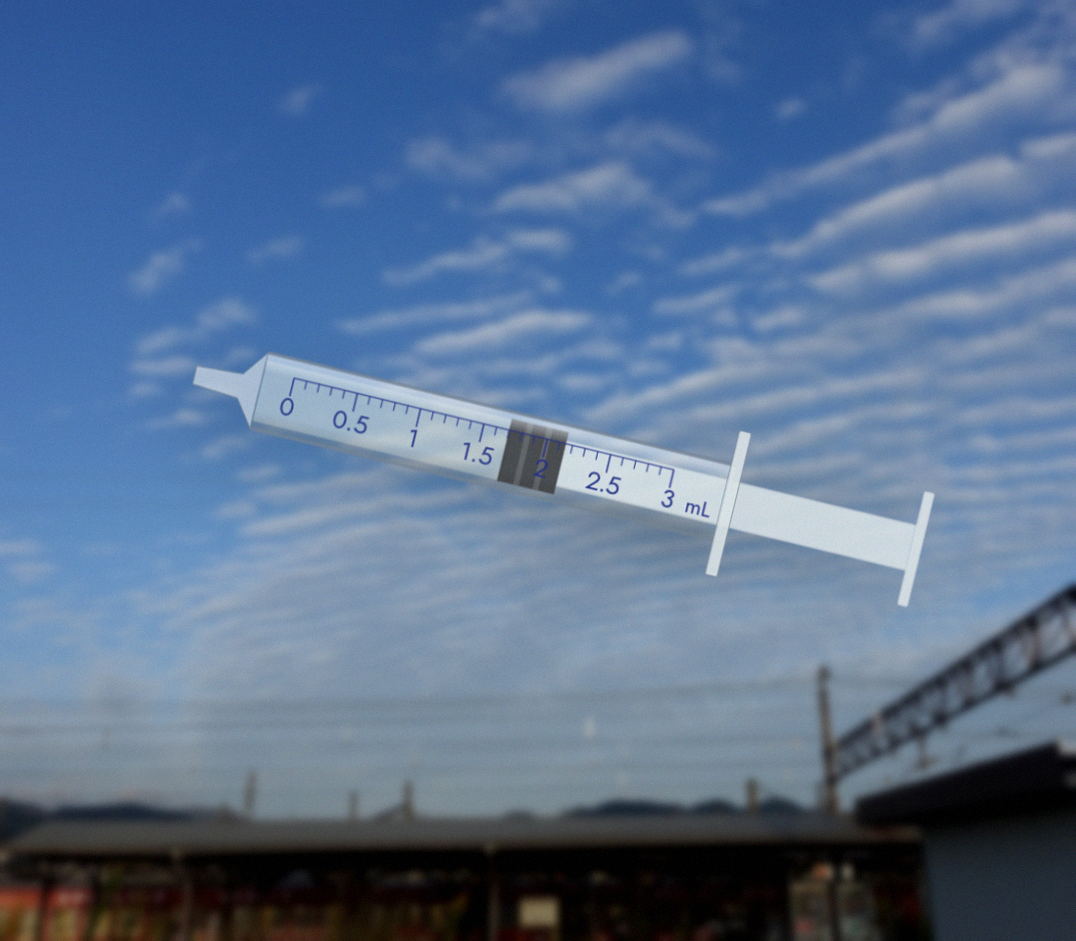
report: 1.7mL
